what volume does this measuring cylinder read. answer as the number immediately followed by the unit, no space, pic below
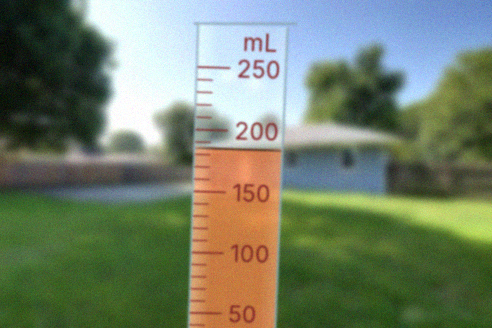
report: 185mL
